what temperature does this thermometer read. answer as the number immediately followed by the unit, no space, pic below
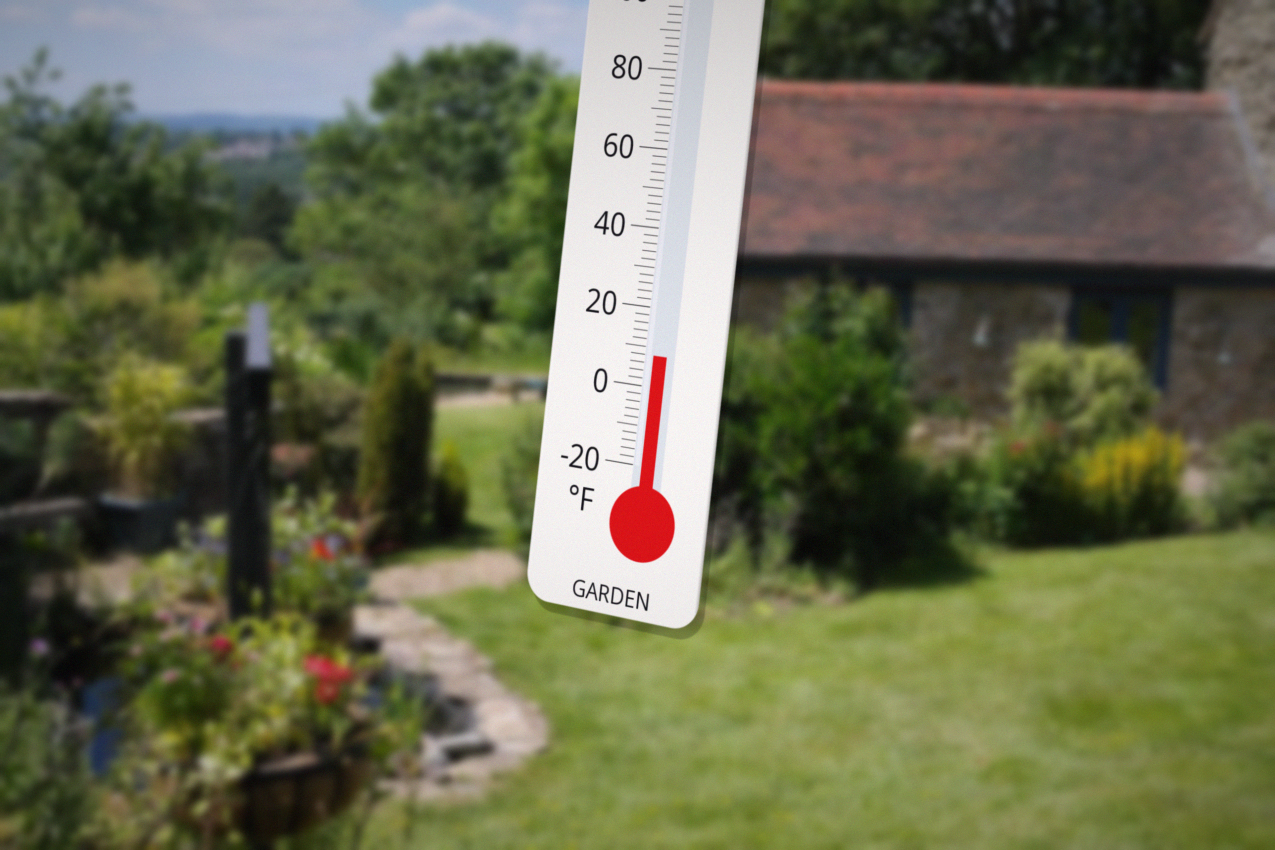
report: 8°F
